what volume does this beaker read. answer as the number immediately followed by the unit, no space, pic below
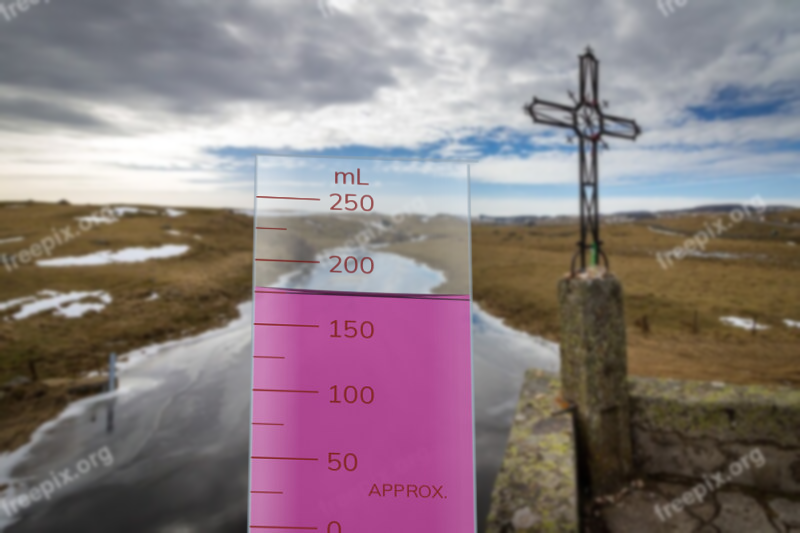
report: 175mL
